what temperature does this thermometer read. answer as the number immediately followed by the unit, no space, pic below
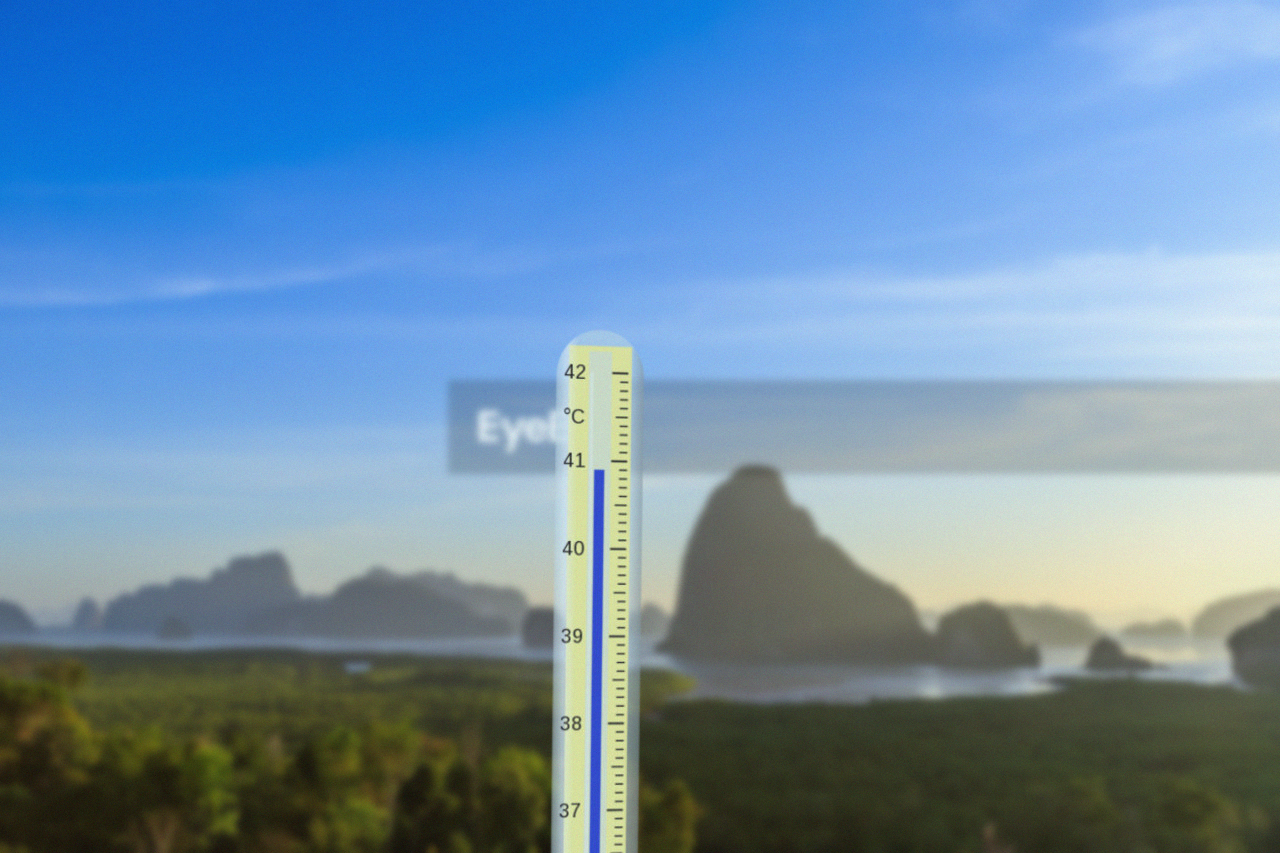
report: 40.9°C
